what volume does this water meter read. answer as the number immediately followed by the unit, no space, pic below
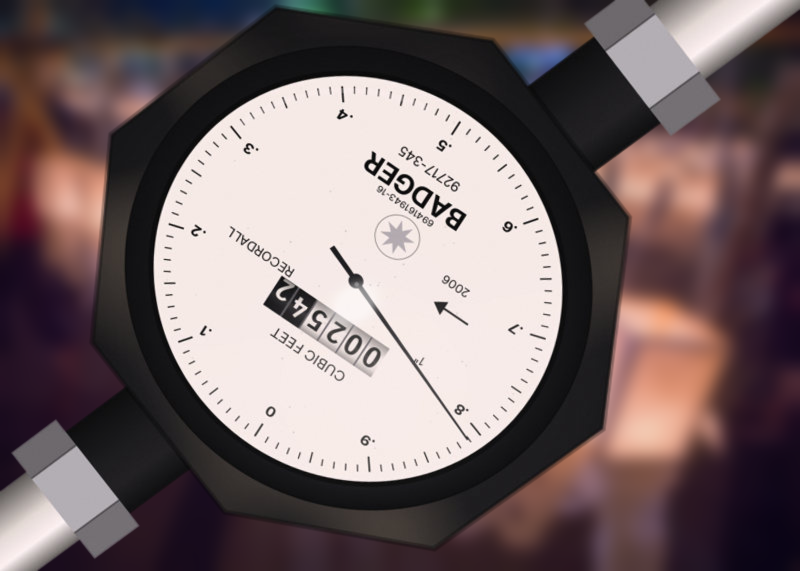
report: 2541.81ft³
